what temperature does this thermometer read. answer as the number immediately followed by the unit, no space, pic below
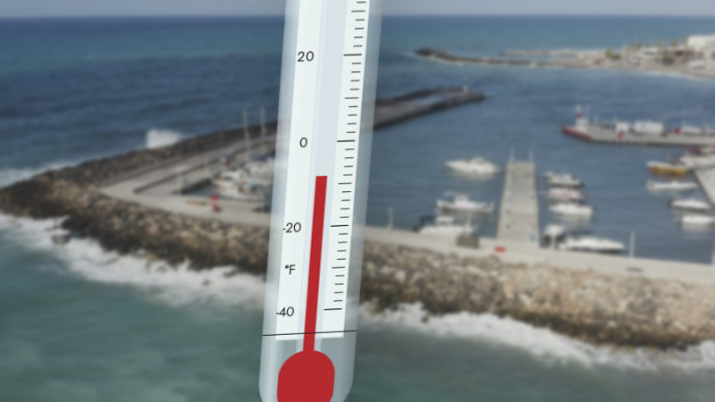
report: -8°F
